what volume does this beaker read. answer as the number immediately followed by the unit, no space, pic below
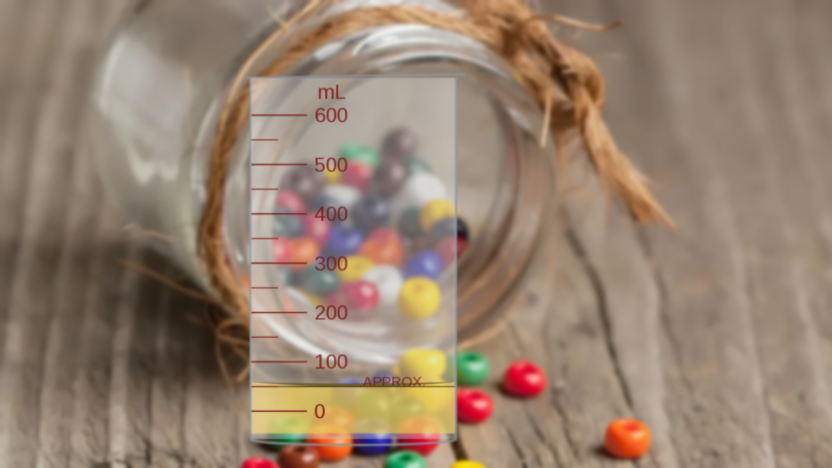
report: 50mL
